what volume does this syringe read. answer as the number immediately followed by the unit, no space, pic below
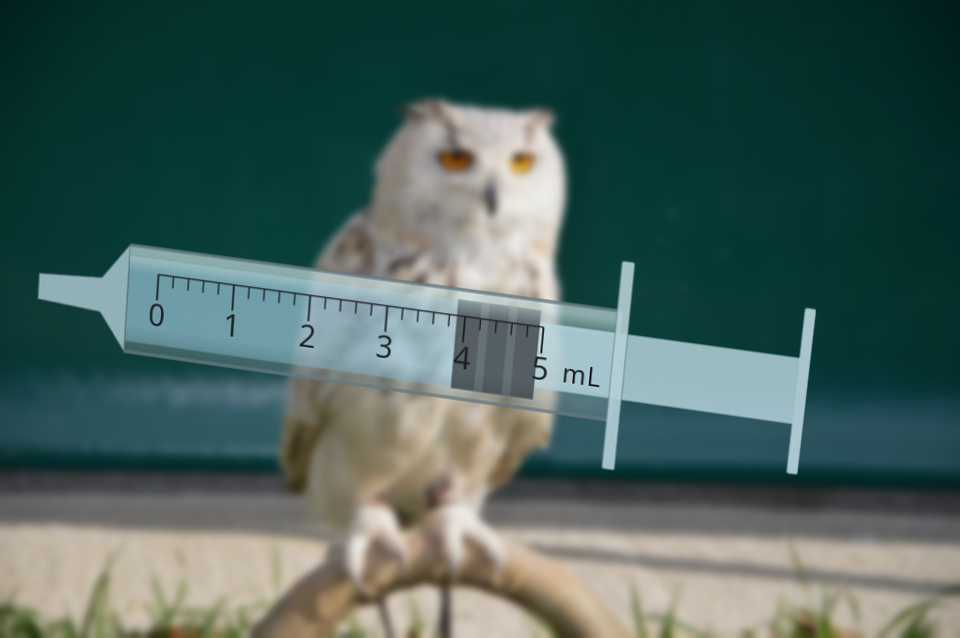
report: 3.9mL
